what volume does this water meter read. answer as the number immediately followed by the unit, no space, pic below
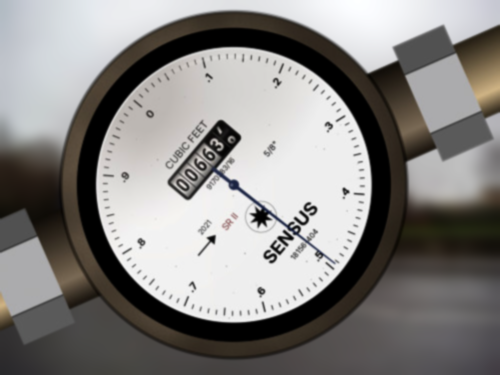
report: 6637.49ft³
